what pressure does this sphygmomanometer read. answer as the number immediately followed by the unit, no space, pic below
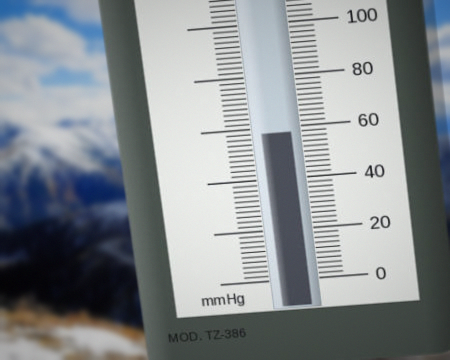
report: 58mmHg
